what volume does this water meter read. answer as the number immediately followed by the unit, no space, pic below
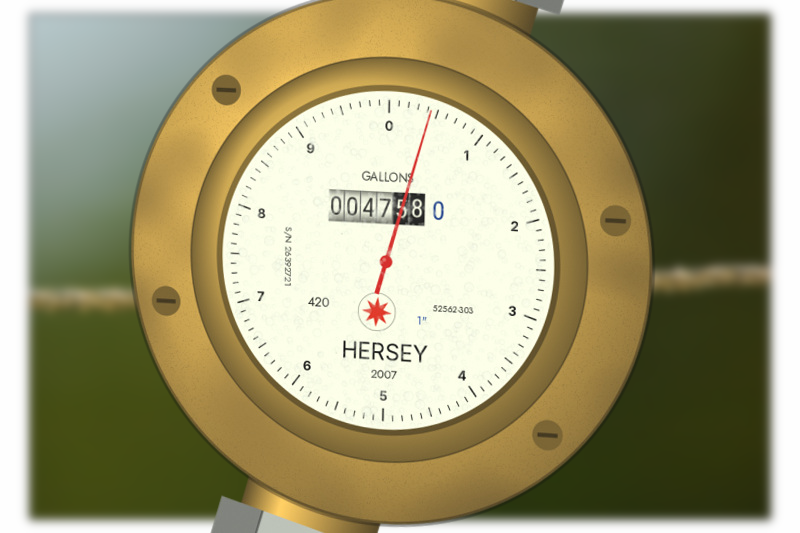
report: 47580.4gal
